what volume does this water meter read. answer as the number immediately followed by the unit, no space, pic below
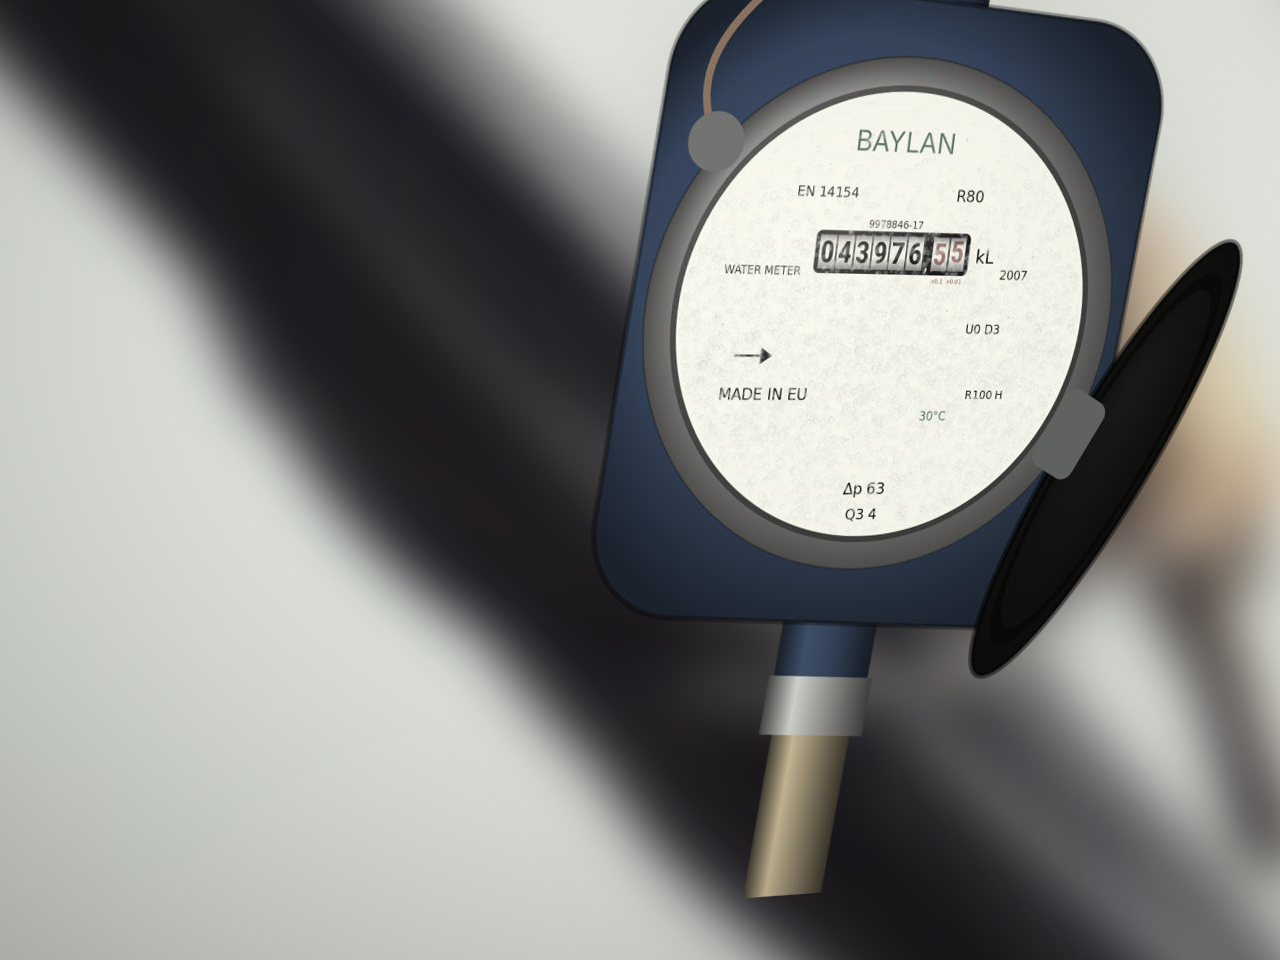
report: 43976.55kL
